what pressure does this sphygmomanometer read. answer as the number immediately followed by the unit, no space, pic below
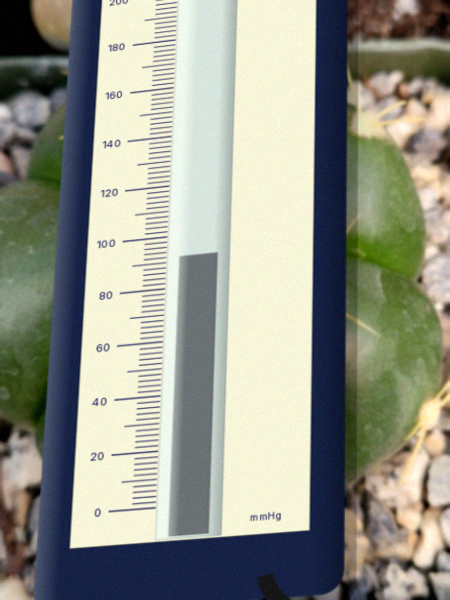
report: 92mmHg
